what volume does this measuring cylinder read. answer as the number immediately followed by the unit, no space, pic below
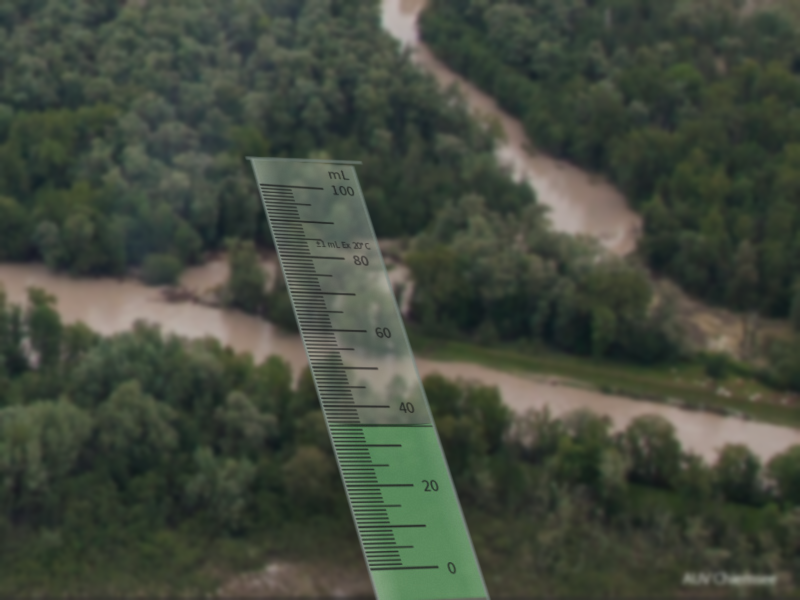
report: 35mL
